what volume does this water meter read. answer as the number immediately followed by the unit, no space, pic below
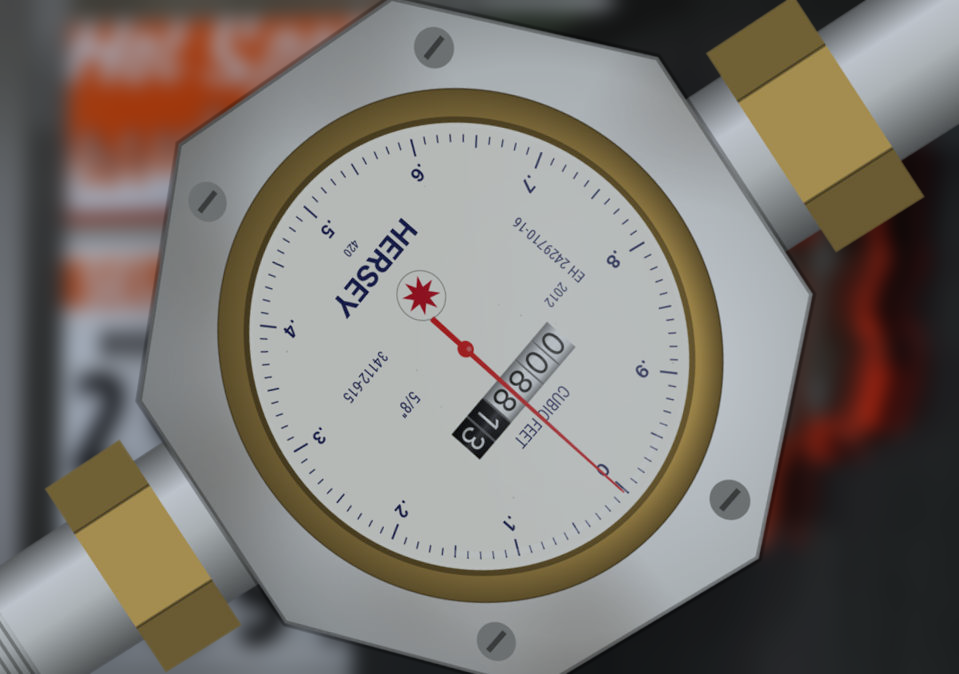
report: 8813.00ft³
